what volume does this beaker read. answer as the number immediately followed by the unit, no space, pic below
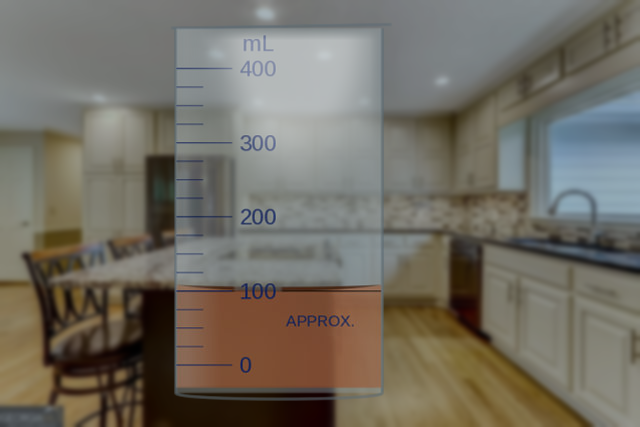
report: 100mL
